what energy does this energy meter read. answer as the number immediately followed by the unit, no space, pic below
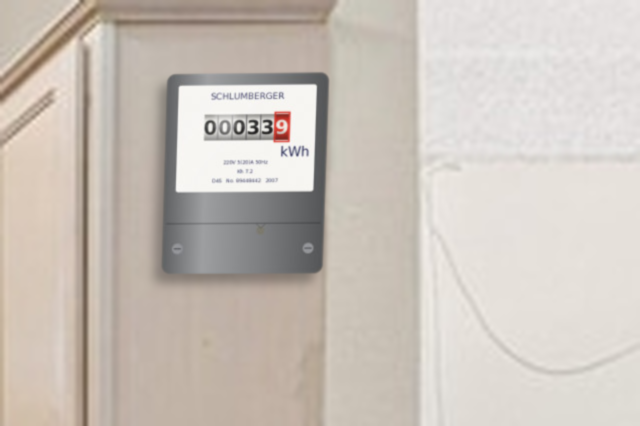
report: 33.9kWh
